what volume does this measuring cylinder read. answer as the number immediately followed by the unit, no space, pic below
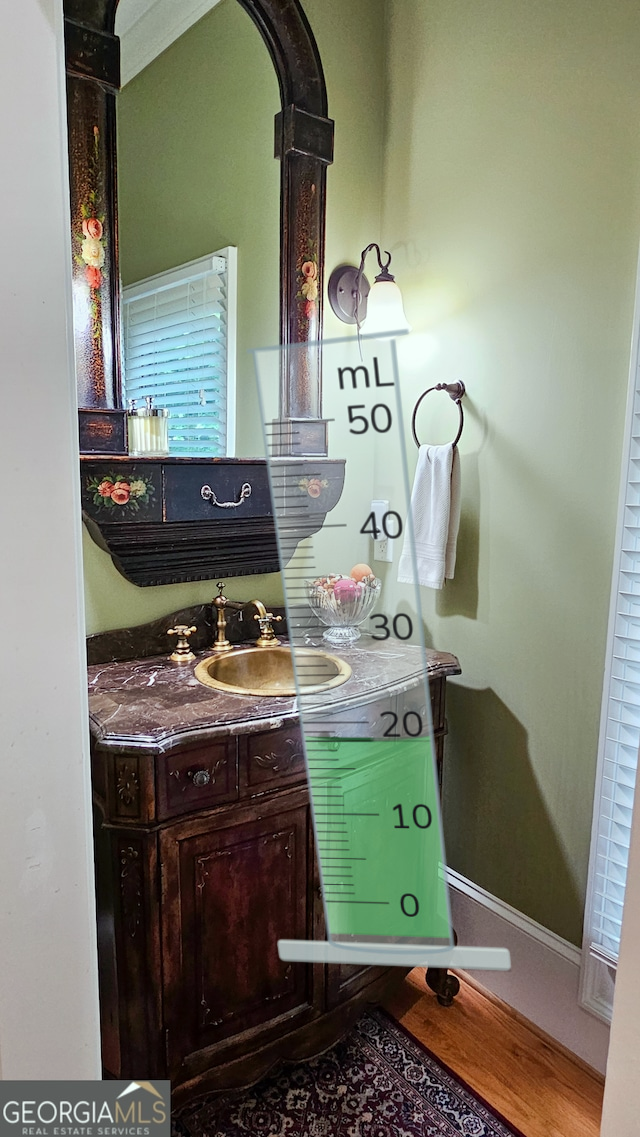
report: 18mL
